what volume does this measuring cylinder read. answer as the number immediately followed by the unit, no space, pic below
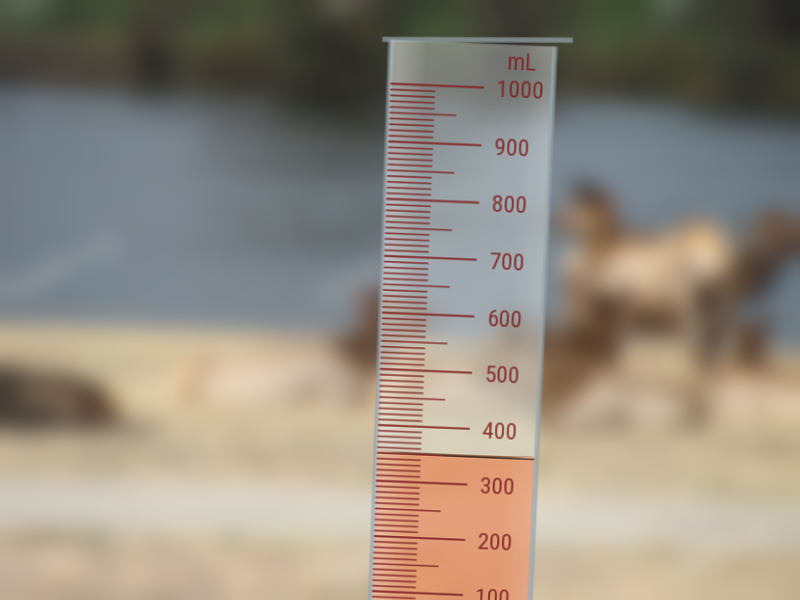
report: 350mL
